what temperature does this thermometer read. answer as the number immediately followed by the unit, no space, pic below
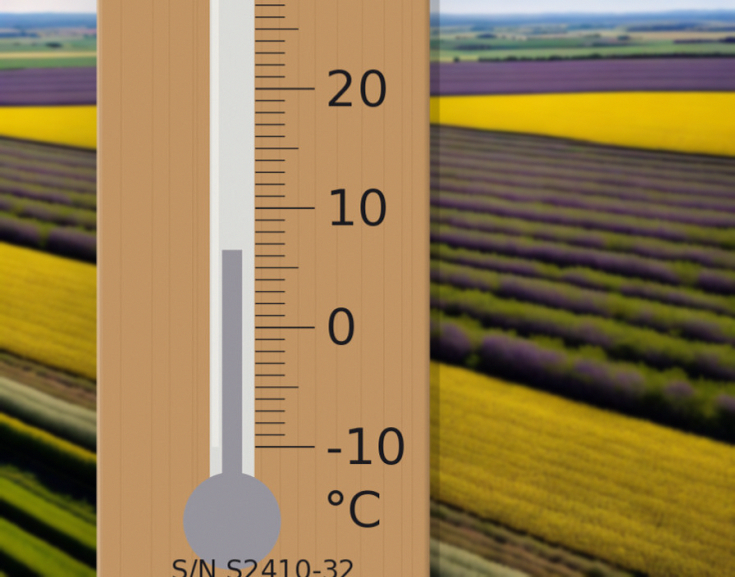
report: 6.5°C
